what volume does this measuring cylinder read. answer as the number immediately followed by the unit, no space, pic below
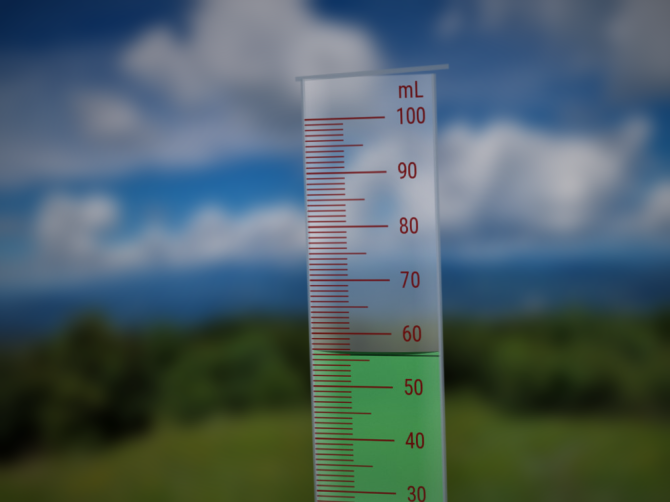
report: 56mL
